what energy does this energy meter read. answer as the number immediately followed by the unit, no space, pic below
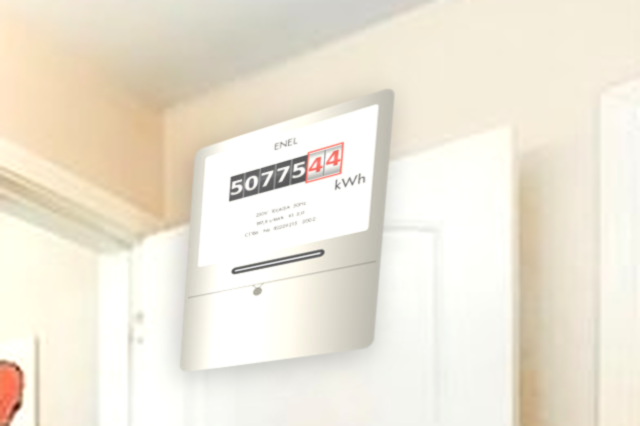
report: 50775.44kWh
